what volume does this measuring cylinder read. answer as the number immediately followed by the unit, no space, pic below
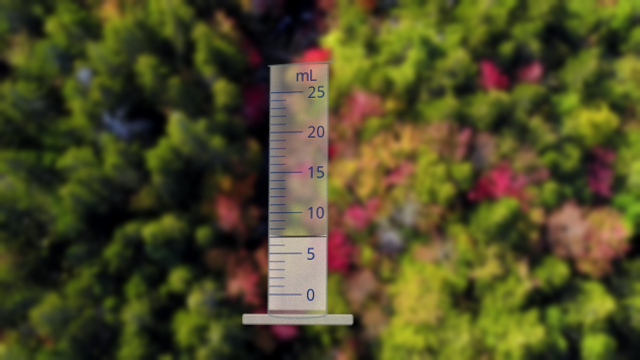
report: 7mL
